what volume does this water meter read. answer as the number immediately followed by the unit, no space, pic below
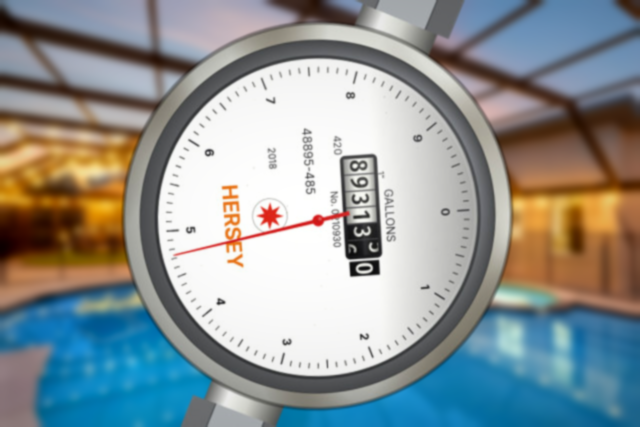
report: 8931354.7gal
